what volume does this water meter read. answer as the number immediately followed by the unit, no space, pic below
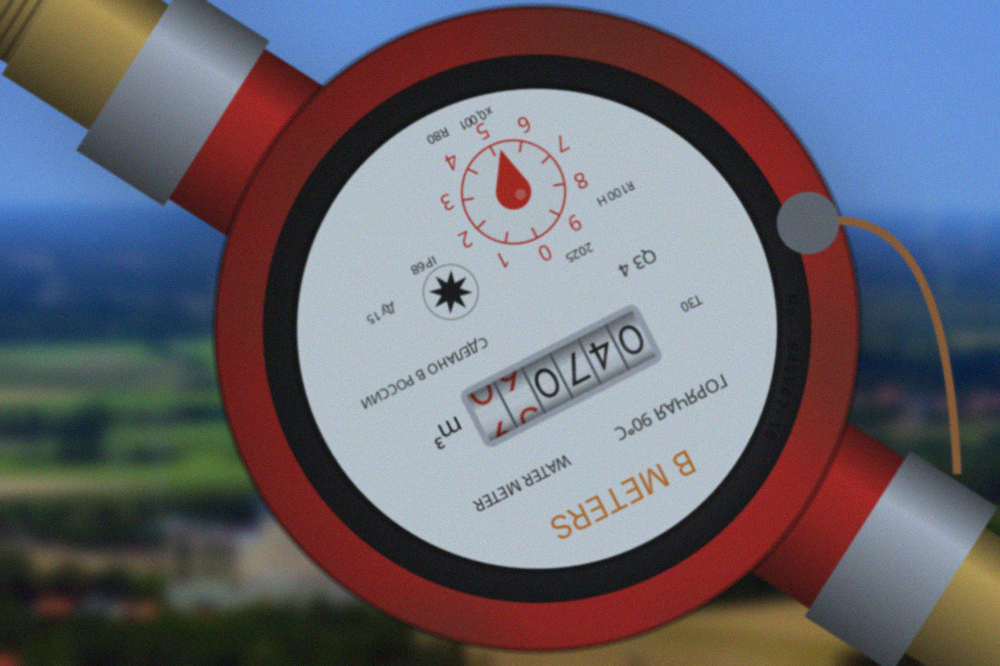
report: 470.595m³
